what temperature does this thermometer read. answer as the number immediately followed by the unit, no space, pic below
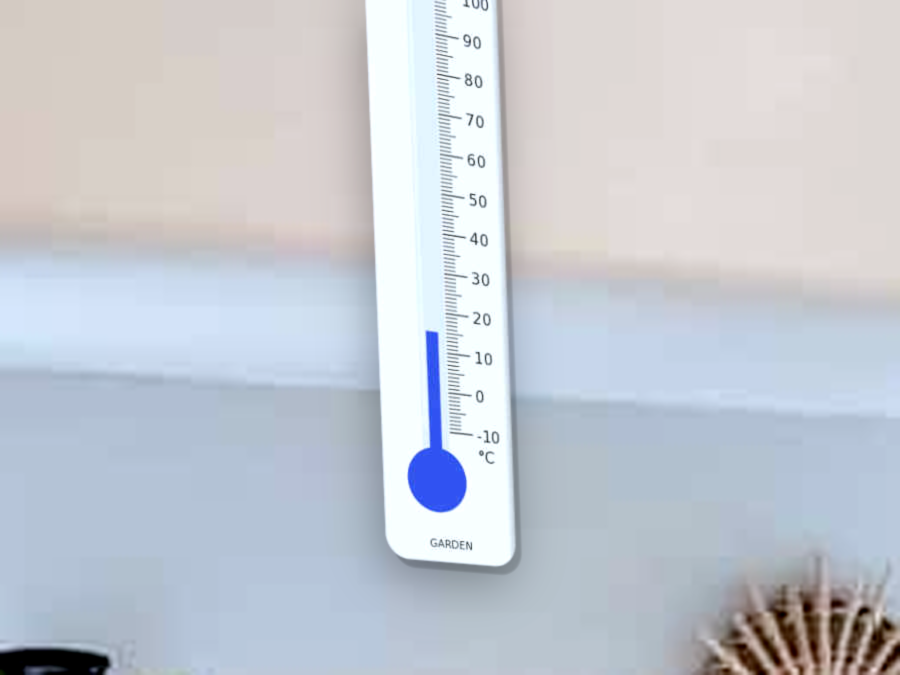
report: 15°C
